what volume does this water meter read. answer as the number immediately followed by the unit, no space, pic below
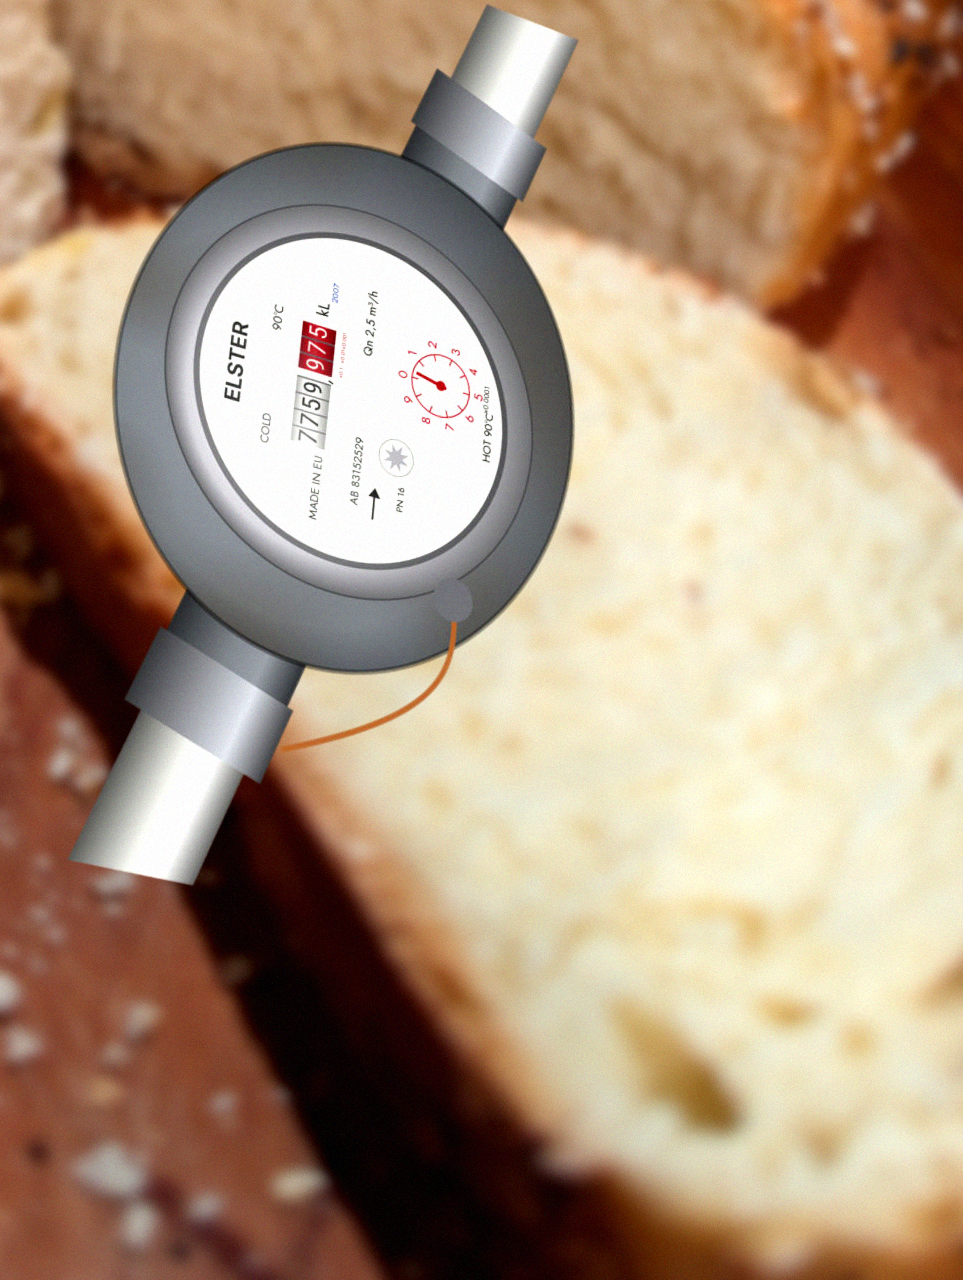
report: 7759.9750kL
